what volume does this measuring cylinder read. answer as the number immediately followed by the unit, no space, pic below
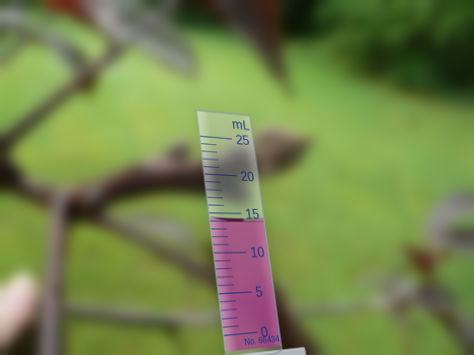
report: 14mL
